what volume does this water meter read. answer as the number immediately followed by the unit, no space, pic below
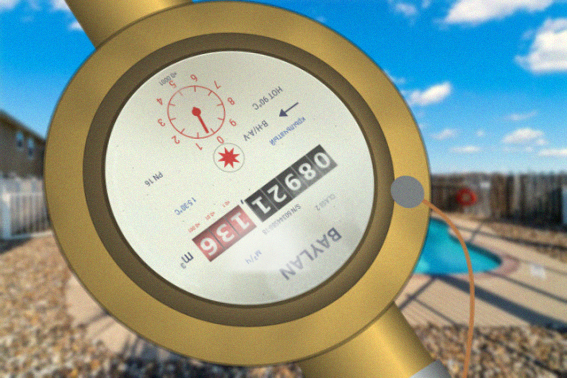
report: 8921.1360m³
